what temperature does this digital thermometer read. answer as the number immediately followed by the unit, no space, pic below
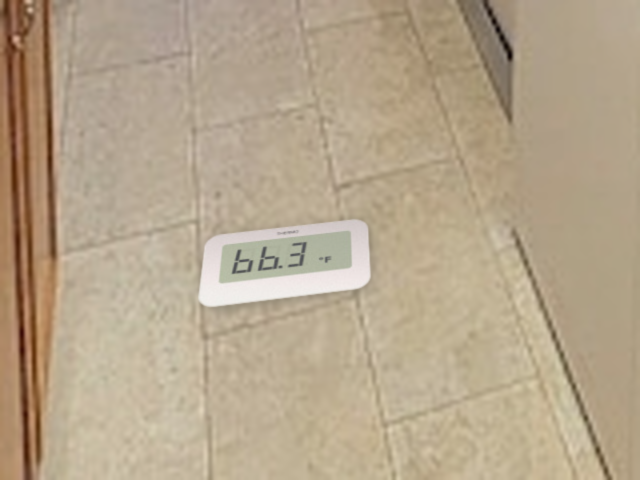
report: 66.3°F
